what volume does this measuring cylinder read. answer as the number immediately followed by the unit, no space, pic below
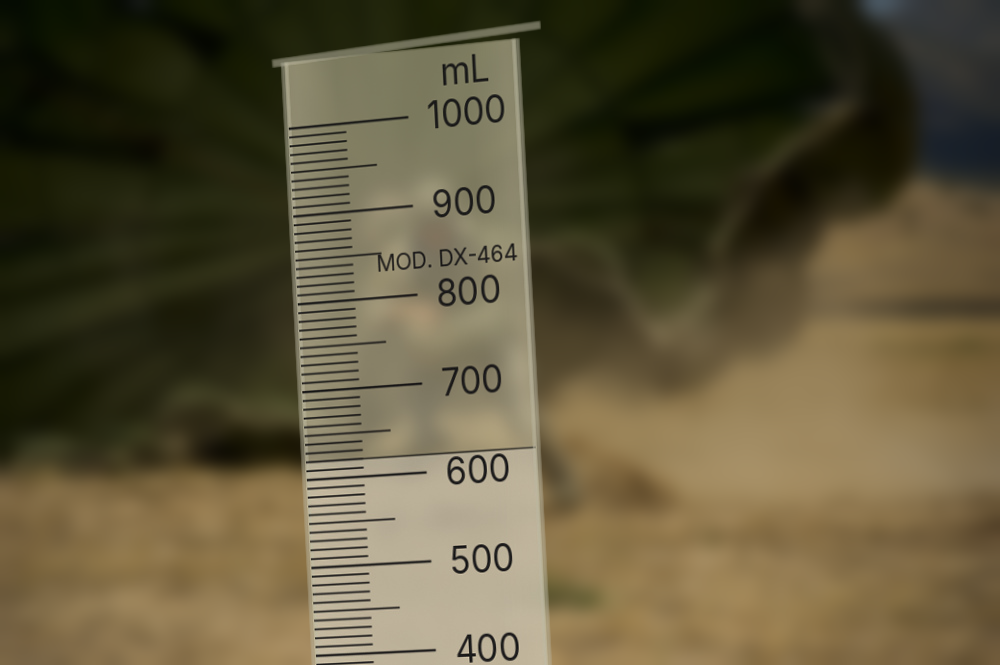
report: 620mL
